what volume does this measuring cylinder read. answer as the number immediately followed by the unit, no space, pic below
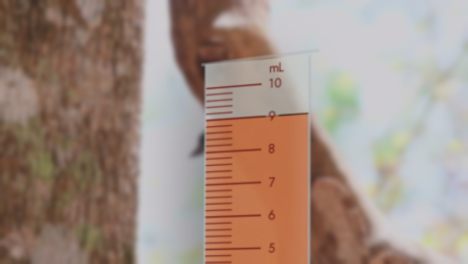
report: 9mL
